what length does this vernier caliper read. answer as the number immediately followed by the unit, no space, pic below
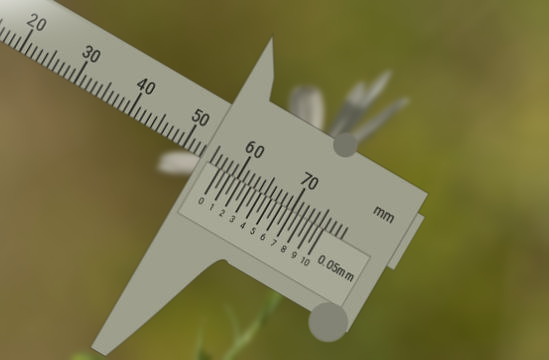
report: 56.8mm
